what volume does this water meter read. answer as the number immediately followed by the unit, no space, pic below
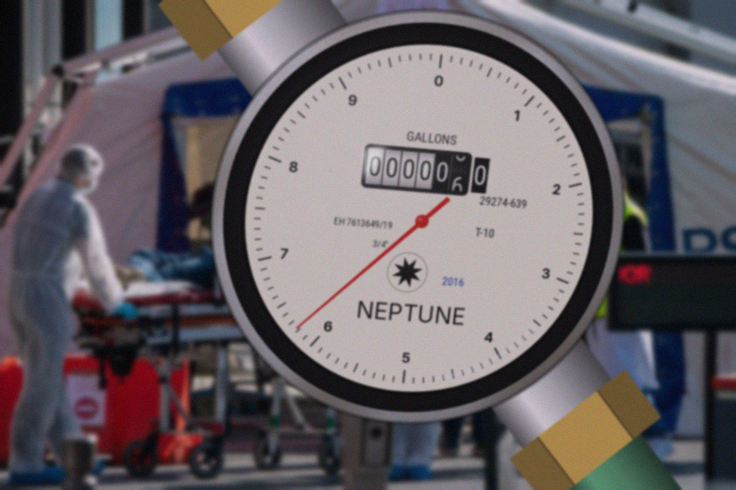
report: 56.2gal
